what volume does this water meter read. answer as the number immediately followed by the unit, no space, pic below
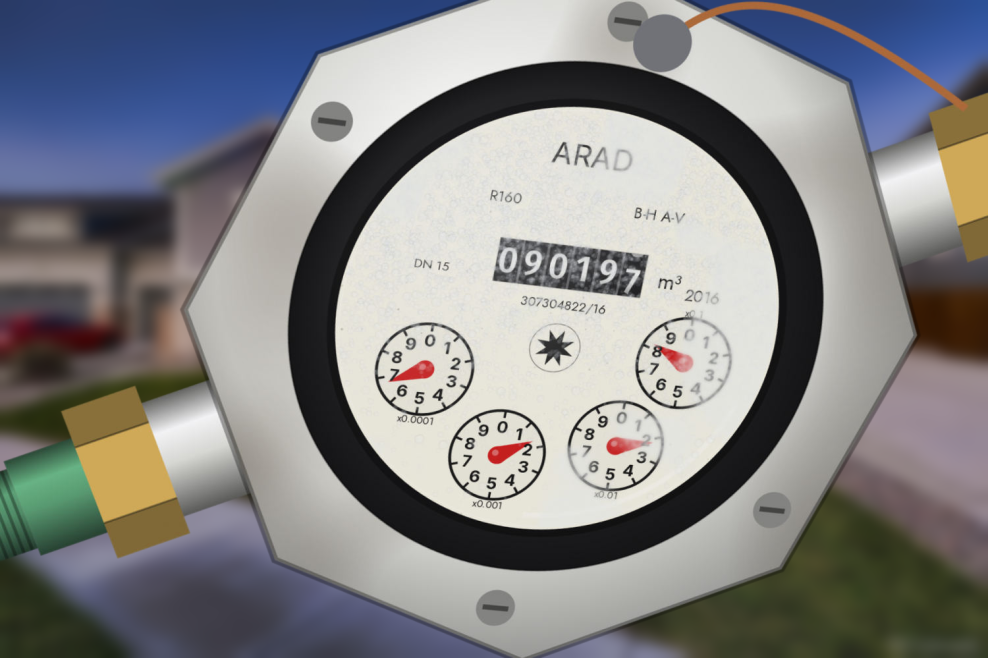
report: 90196.8216m³
